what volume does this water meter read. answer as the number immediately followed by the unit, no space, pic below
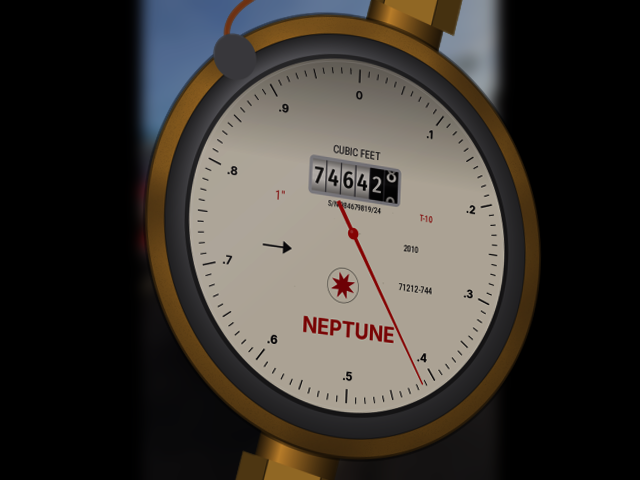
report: 746428.41ft³
